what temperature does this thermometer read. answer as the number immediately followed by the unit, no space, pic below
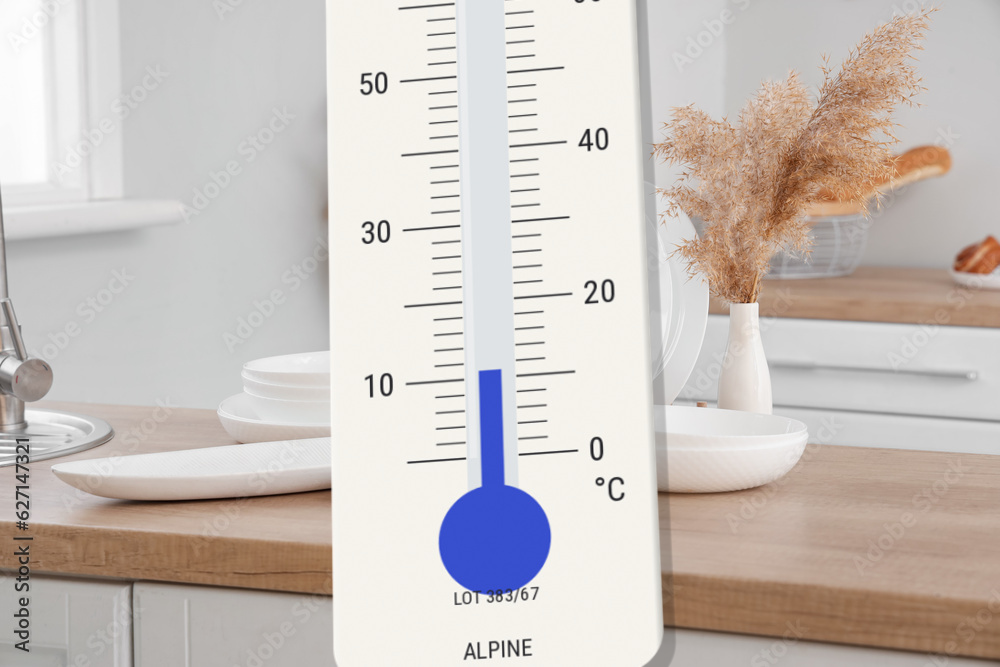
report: 11°C
